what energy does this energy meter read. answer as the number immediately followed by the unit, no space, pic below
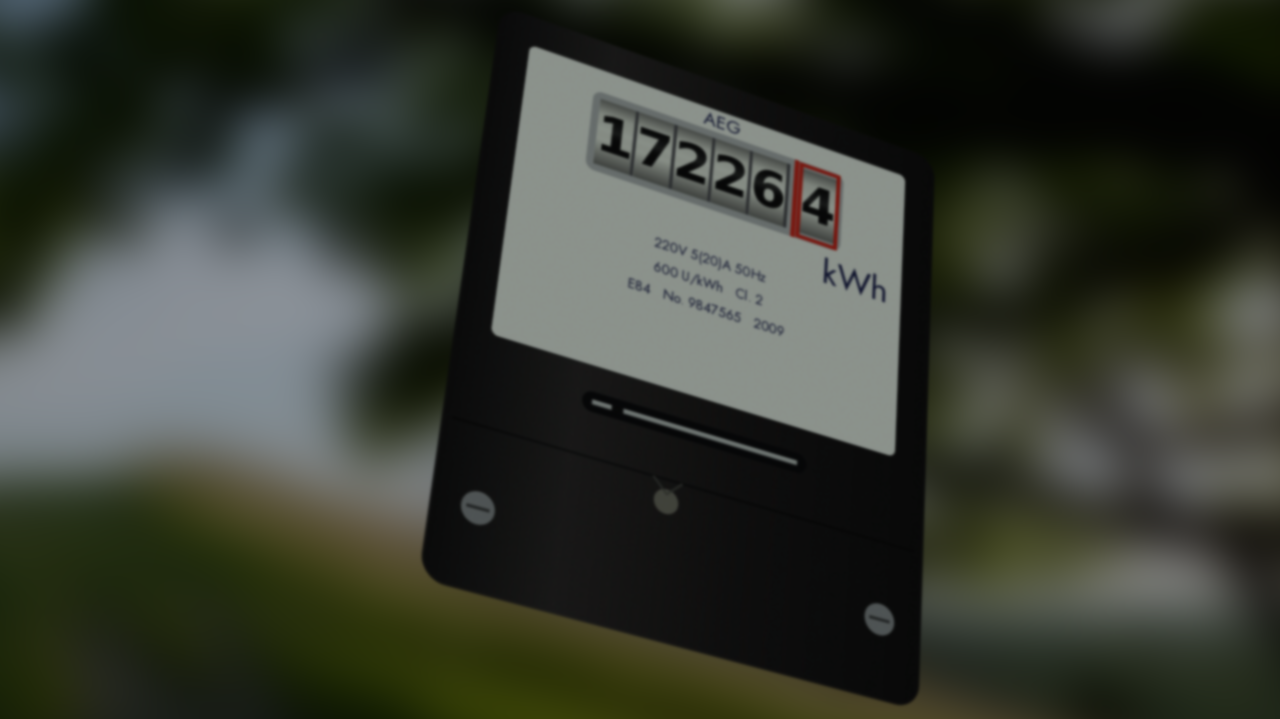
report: 17226.4kWh
